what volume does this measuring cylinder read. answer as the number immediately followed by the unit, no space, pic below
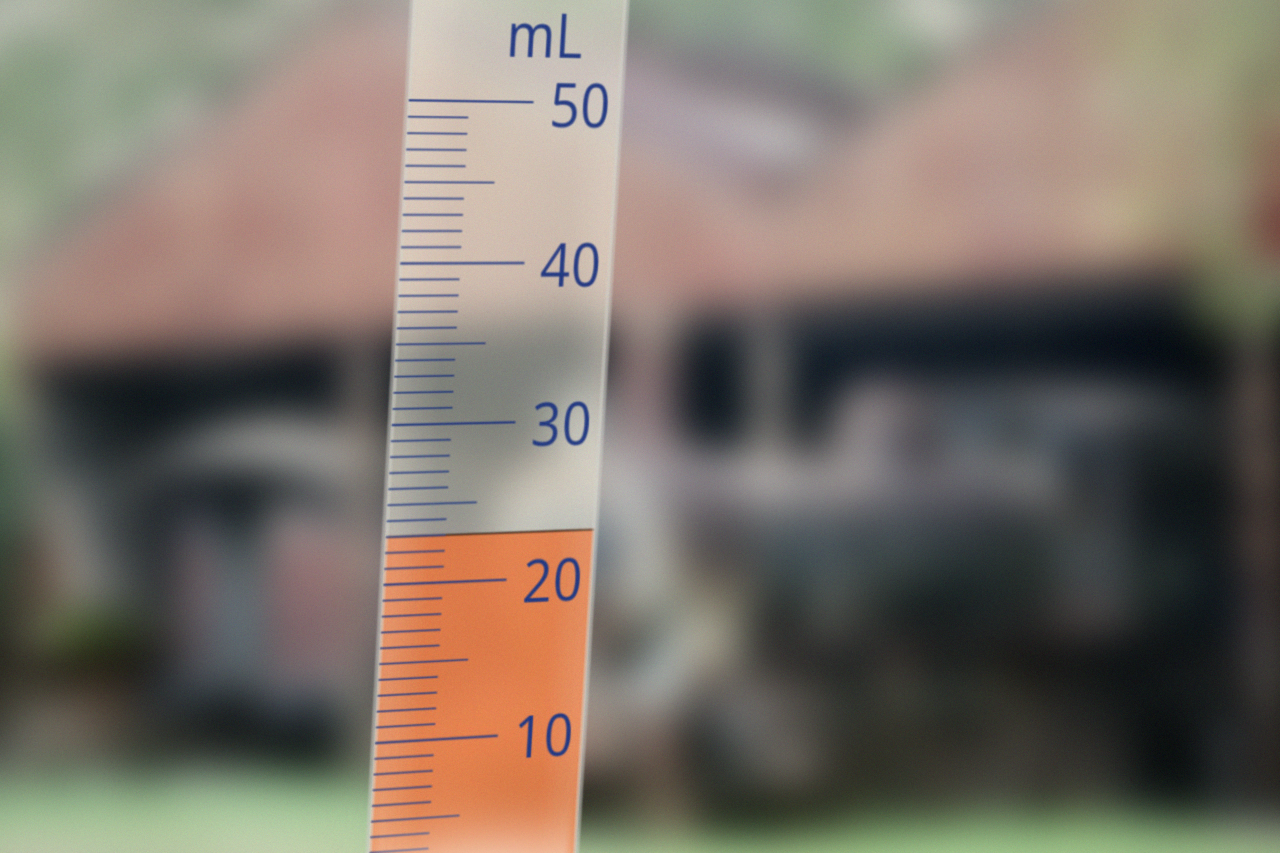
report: 23mL
